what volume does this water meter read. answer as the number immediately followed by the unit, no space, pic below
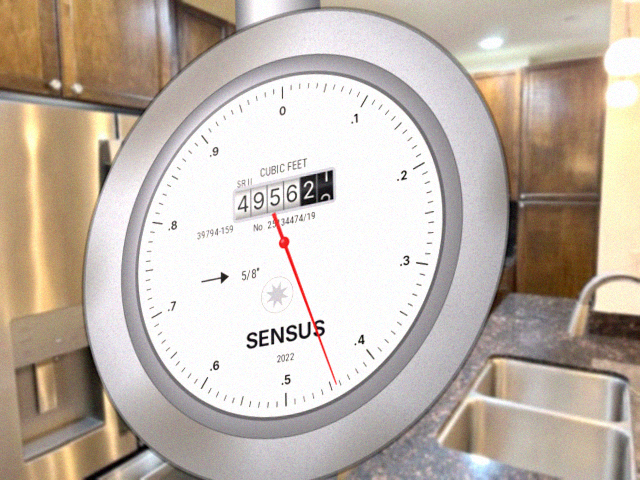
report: 495621.44ft³
